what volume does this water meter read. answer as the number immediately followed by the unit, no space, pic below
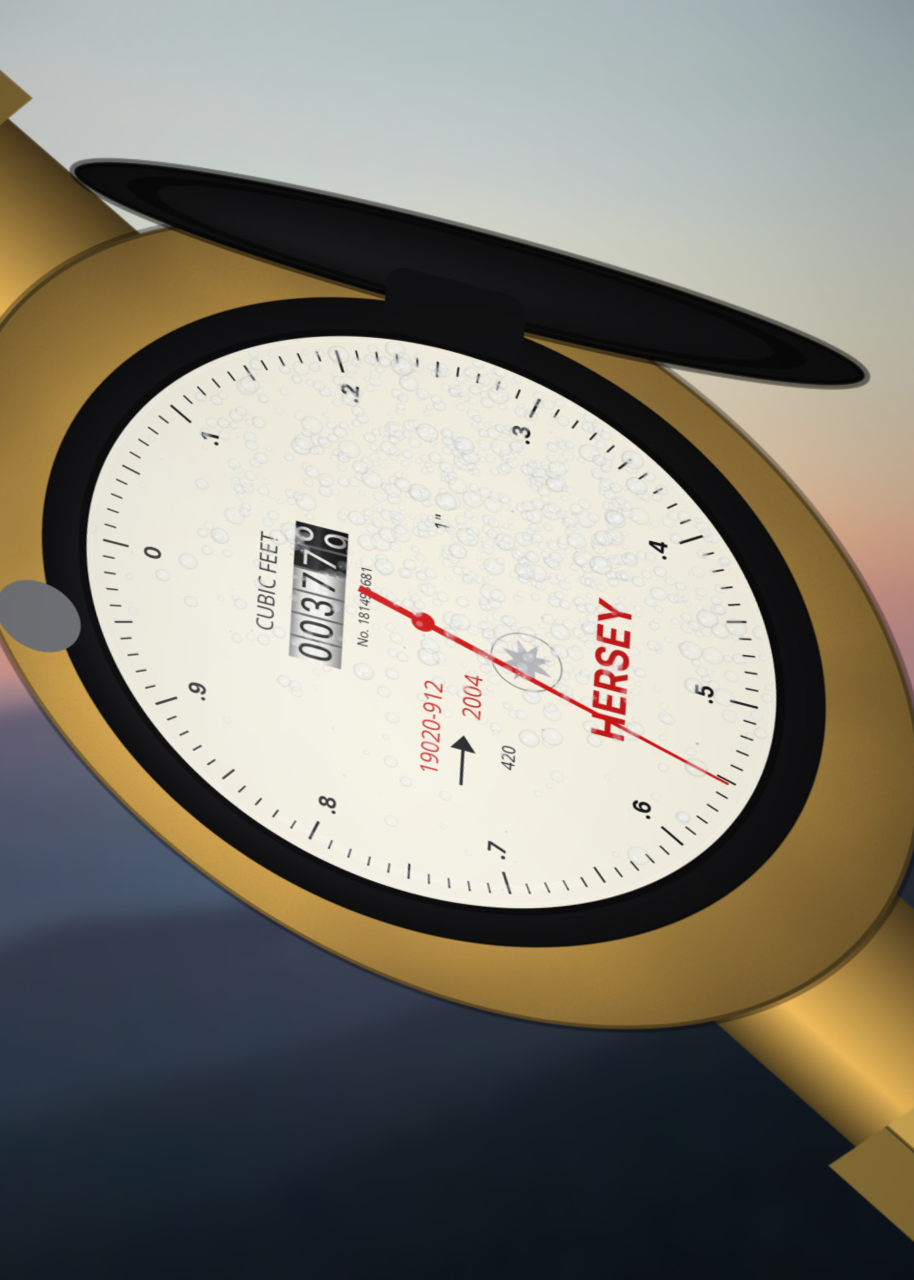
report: 3778.55ft³
